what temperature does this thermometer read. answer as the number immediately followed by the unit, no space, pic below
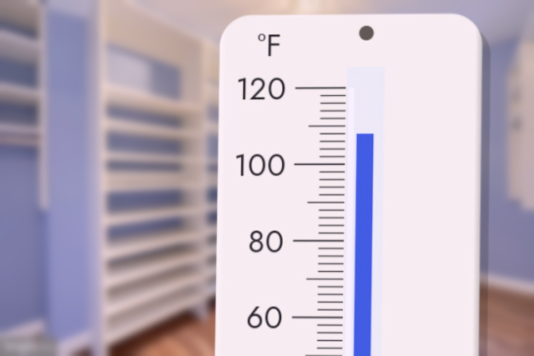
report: 108°F
